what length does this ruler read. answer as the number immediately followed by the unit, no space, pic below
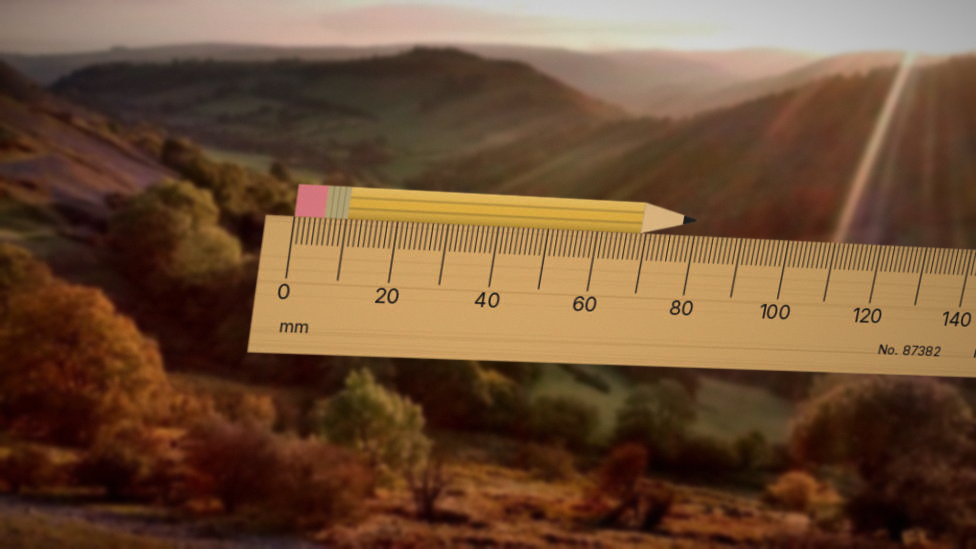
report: 80mm
